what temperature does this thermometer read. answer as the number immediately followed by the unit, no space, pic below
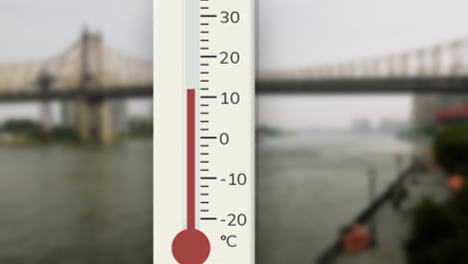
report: 12°C
